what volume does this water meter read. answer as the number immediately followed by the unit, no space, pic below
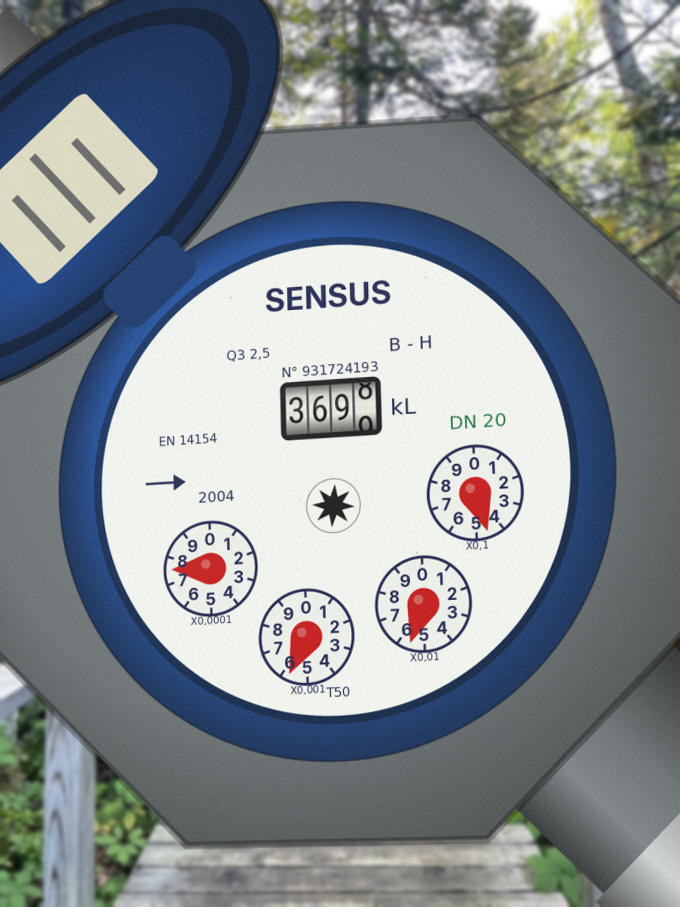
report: 3698.4557kL
